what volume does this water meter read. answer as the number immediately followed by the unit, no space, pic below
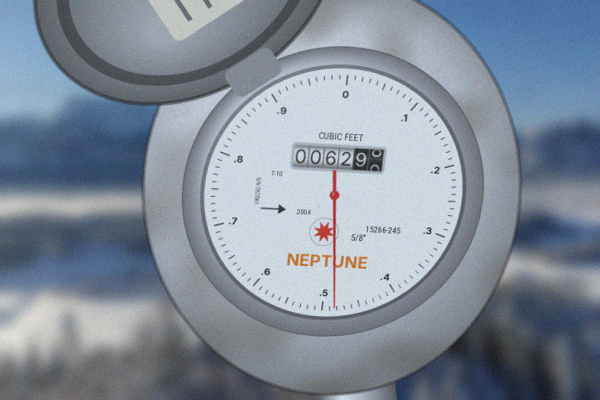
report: 6298.48ft³
